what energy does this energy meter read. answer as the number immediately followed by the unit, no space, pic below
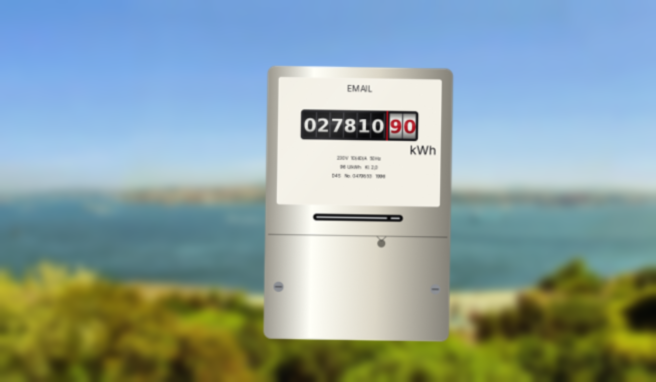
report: 27810.90kWh
